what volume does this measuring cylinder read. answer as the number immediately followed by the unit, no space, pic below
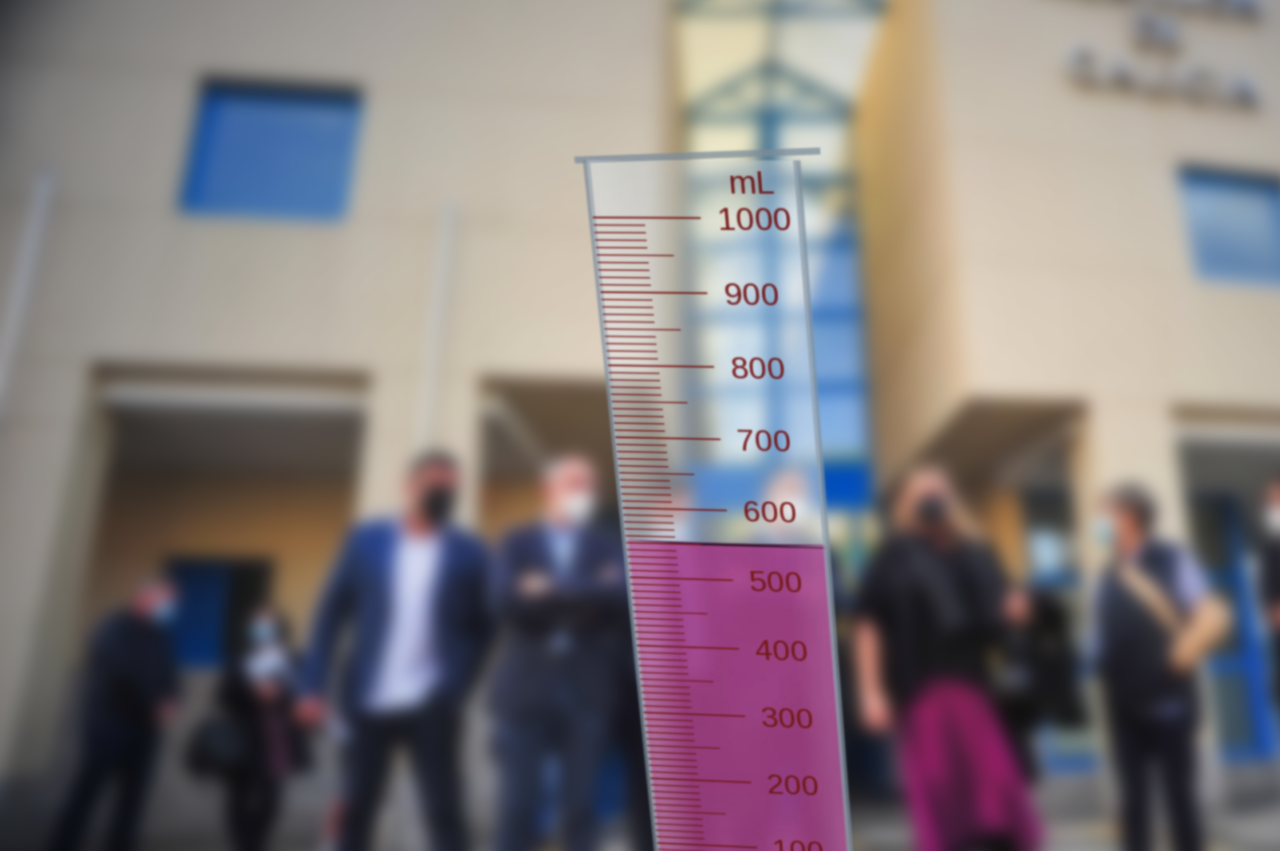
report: 550mL
